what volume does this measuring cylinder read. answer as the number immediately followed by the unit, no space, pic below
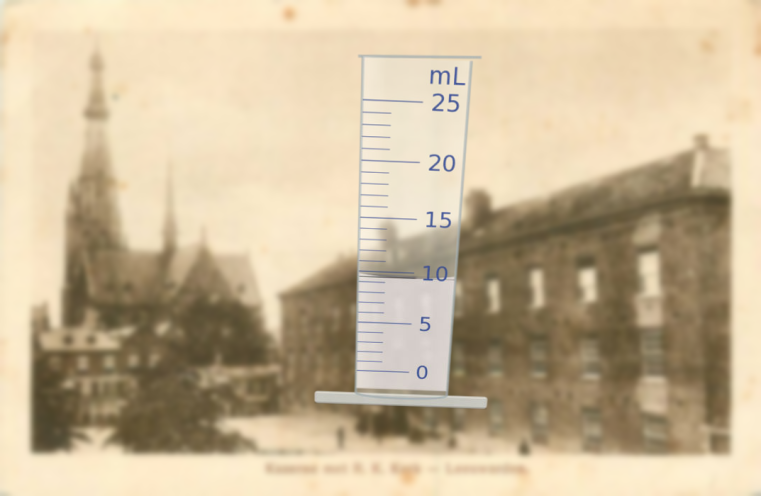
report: 9.5mL
